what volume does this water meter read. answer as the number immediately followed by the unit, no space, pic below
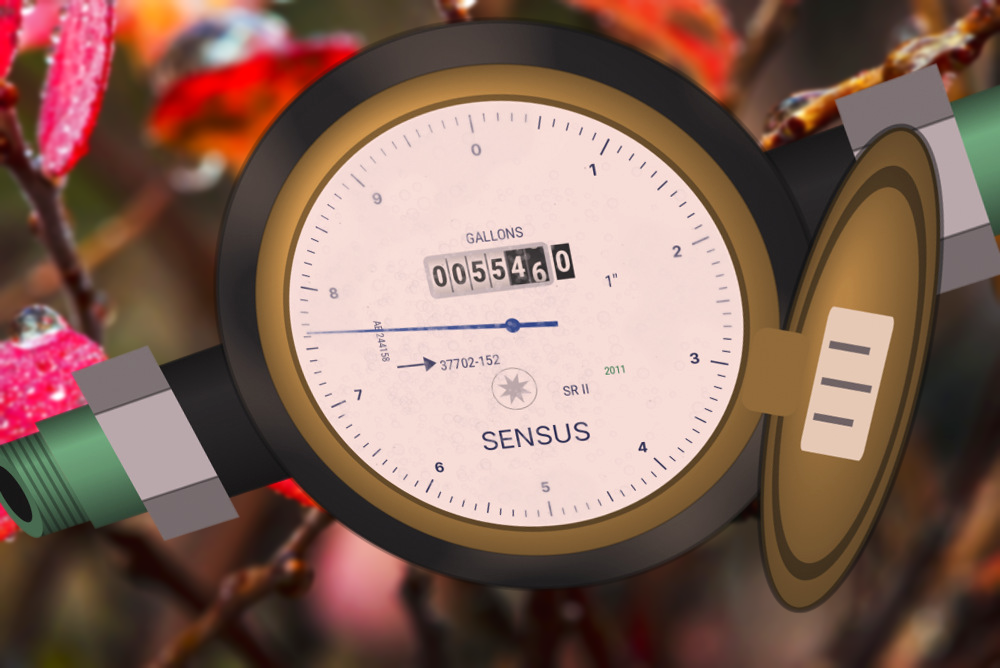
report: 55457.6gal
